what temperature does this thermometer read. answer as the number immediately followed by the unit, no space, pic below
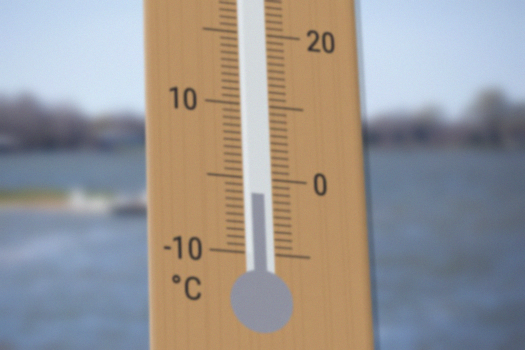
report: -2°C
